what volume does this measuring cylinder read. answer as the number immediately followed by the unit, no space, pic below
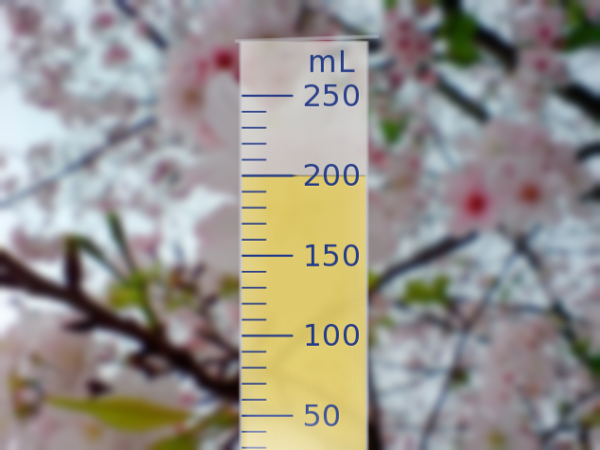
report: 200mL
